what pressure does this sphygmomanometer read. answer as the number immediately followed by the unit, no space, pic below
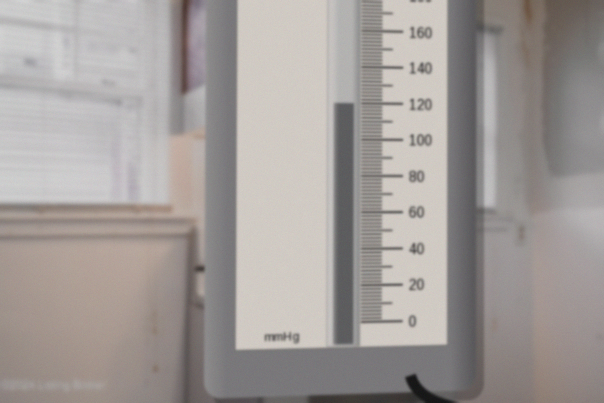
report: 120mmHg
